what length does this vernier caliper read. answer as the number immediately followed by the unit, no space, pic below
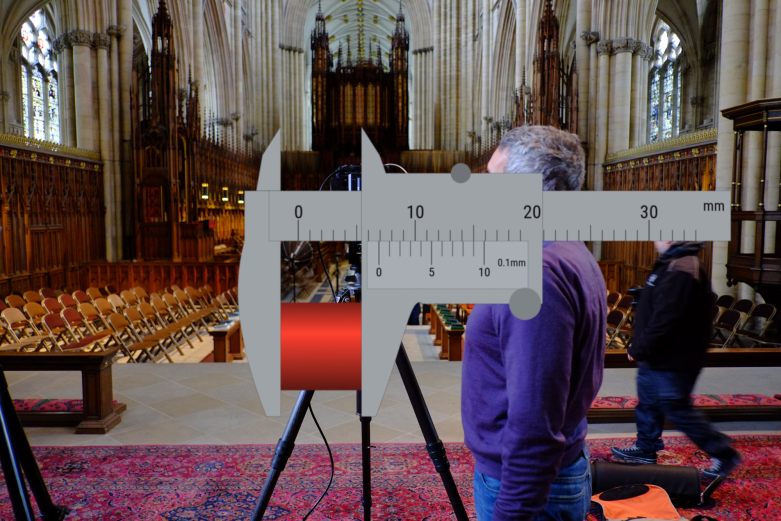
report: 6.9mm
